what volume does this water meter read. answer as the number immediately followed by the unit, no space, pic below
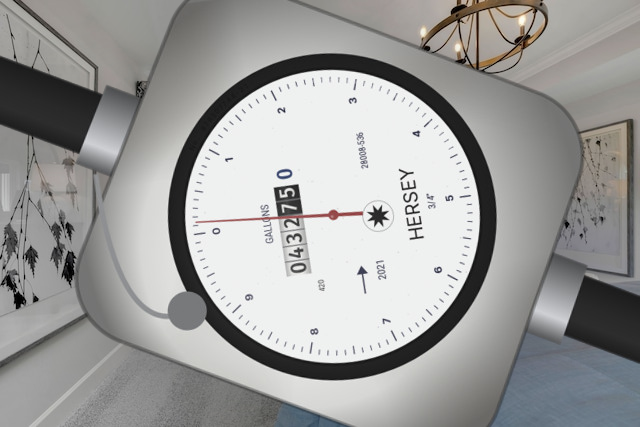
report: 432750.1gal
